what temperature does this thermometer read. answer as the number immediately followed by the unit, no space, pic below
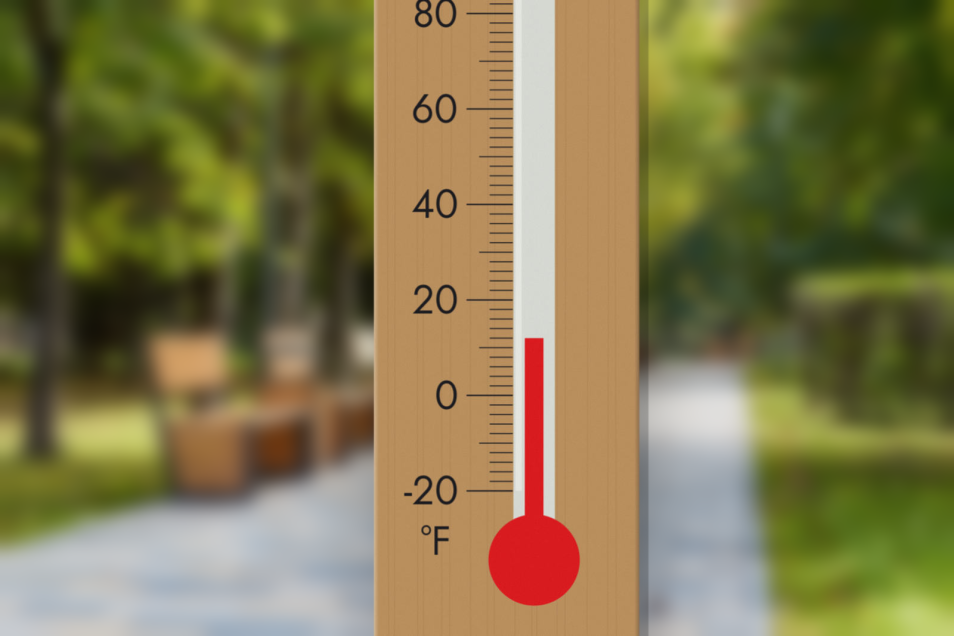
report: 12°F
